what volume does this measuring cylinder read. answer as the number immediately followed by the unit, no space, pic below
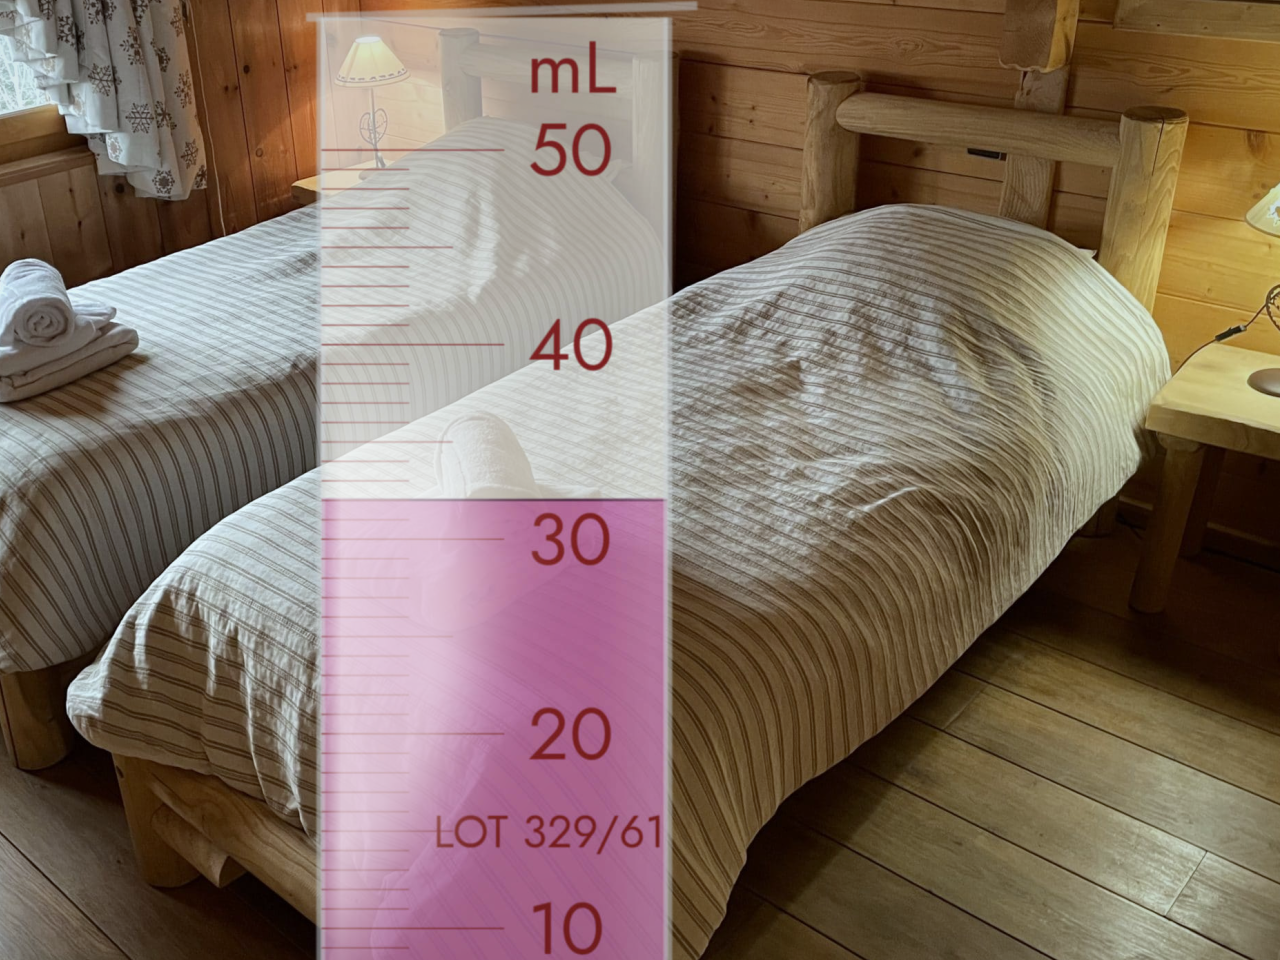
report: 32mL
